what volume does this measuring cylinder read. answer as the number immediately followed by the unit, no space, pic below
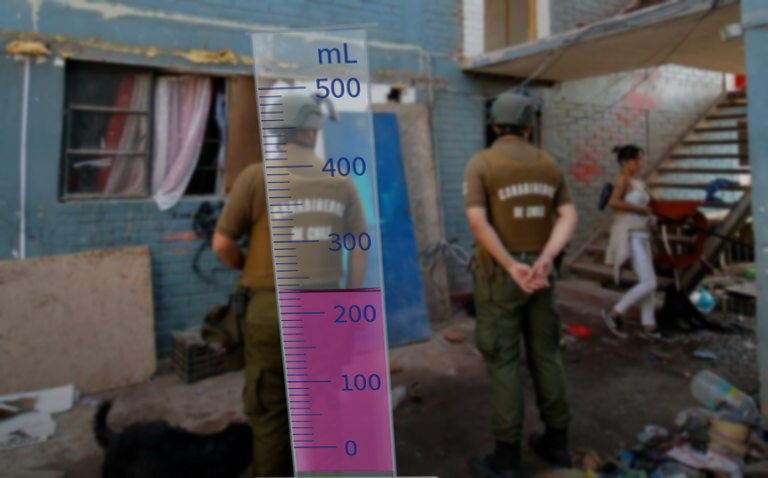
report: 230mL
